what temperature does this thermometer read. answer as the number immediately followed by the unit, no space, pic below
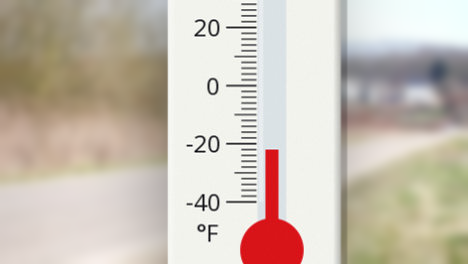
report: -22°F
